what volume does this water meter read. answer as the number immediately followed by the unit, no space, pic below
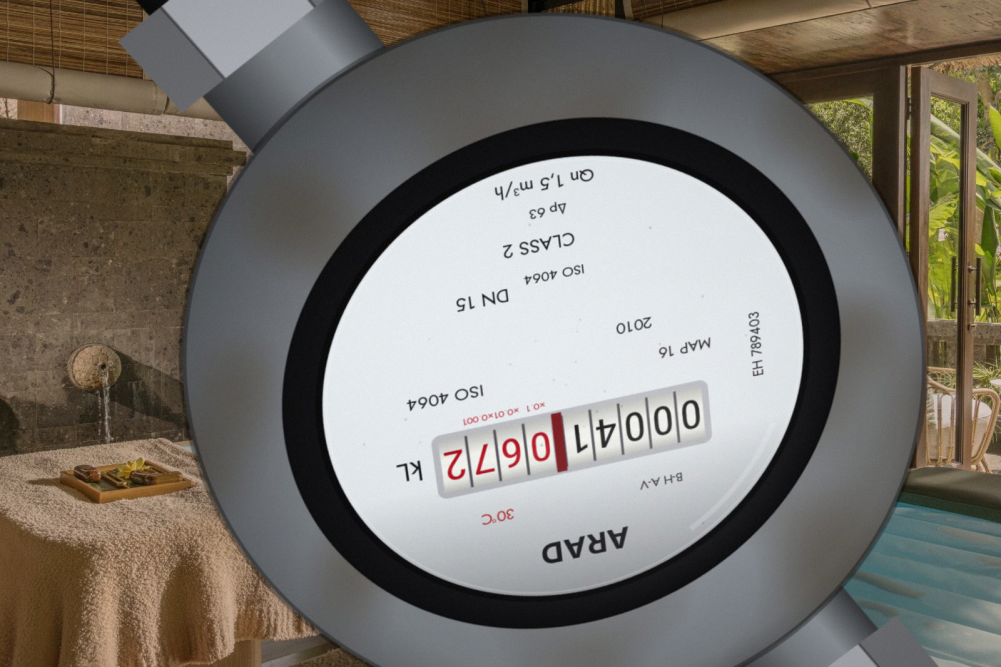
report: 41.0672kL
